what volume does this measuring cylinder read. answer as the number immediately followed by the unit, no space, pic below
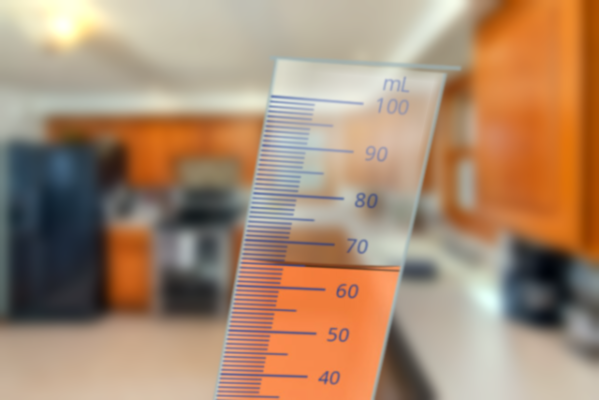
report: 65mL
